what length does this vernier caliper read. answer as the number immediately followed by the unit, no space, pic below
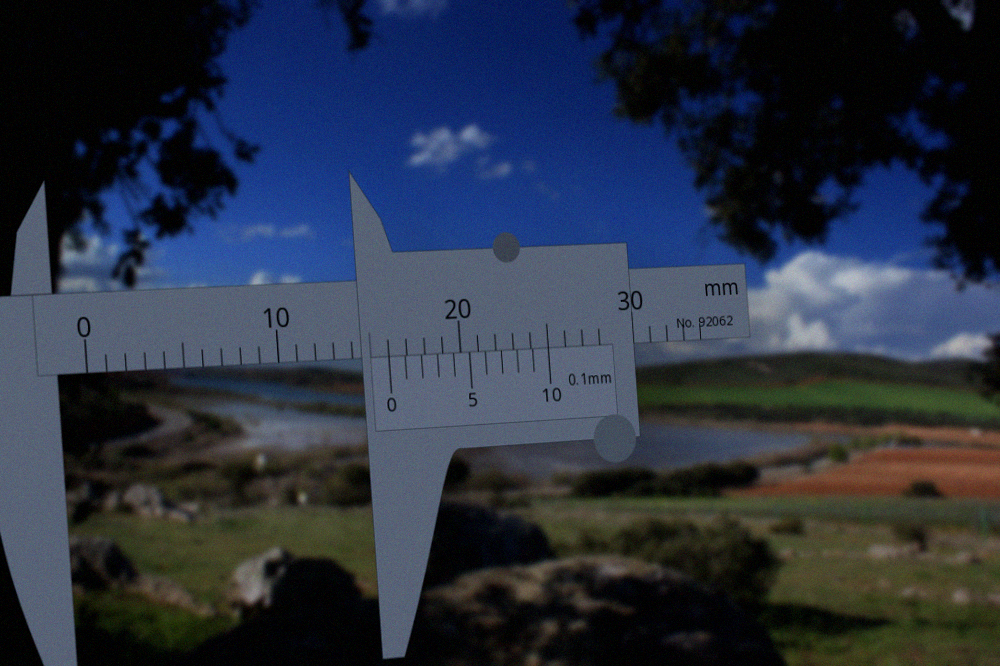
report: 16.0mm
